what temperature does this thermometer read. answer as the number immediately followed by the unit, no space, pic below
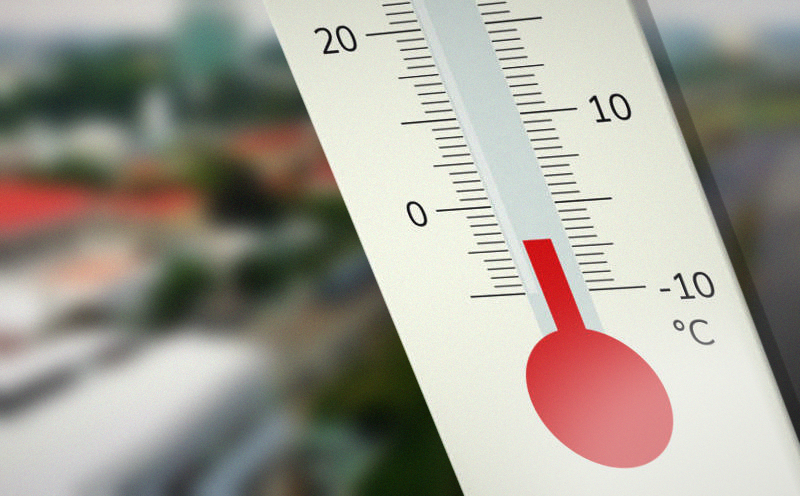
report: -4°C
